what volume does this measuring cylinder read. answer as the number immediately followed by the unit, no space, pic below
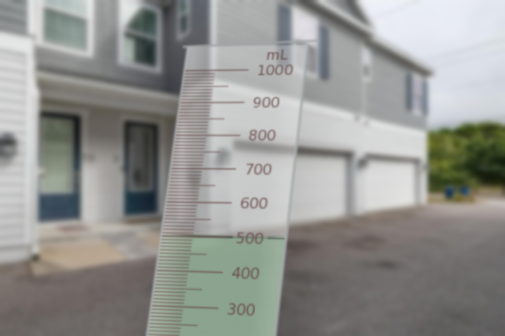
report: 500mL
